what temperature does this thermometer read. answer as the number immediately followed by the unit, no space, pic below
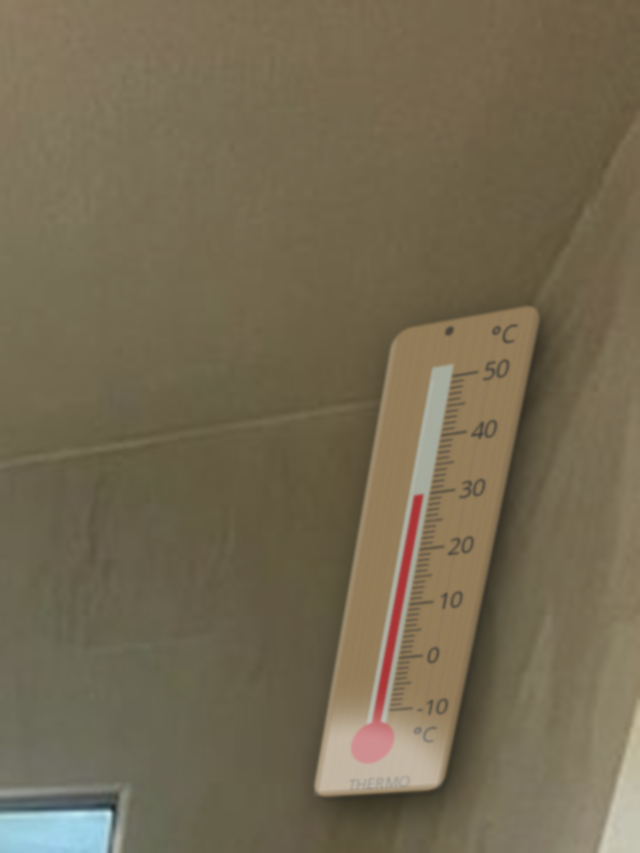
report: 30°C
